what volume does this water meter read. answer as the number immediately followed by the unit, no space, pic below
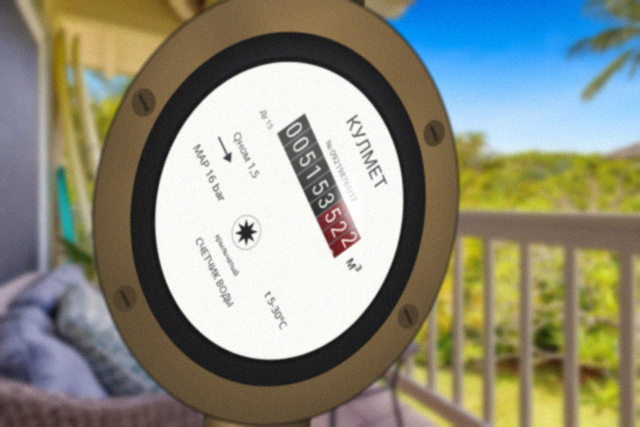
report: 5153.522m³
